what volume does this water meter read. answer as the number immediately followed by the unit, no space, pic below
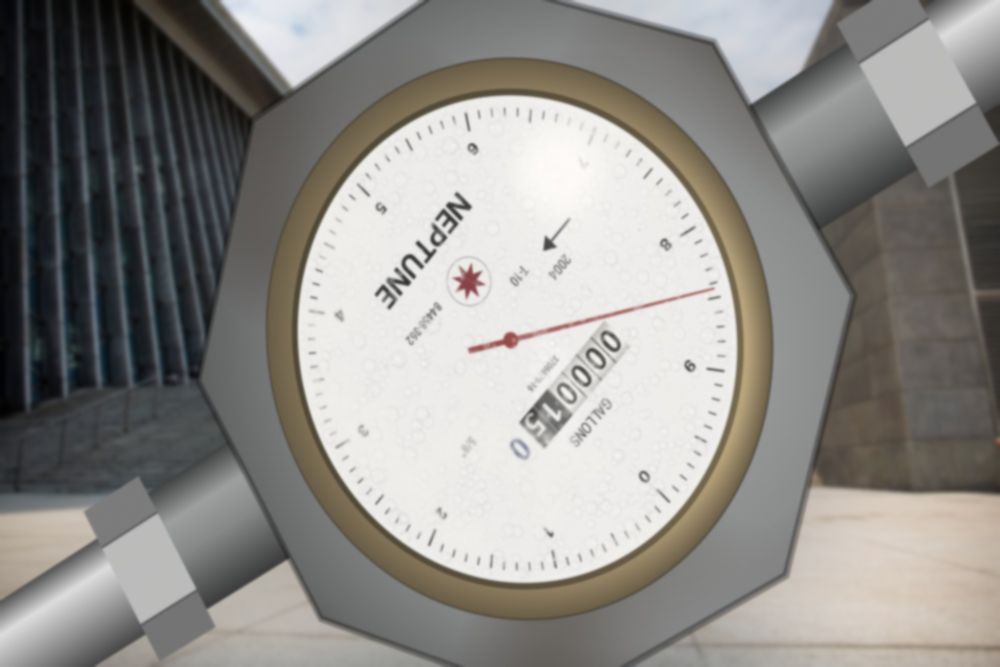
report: 148.4gal
